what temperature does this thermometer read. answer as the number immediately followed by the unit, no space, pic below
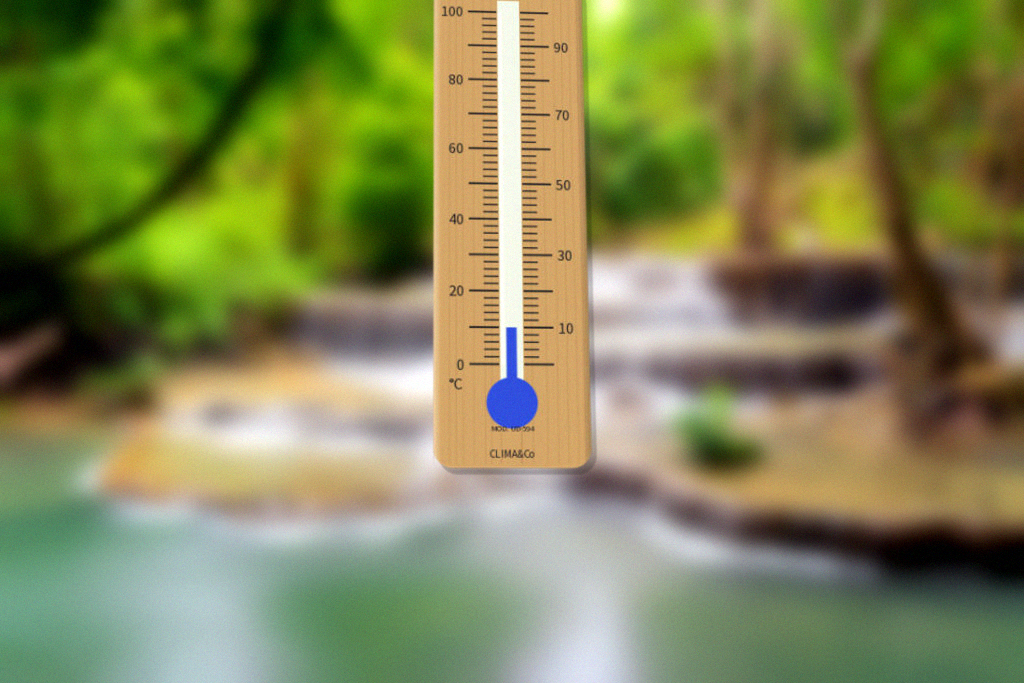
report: 10°C
